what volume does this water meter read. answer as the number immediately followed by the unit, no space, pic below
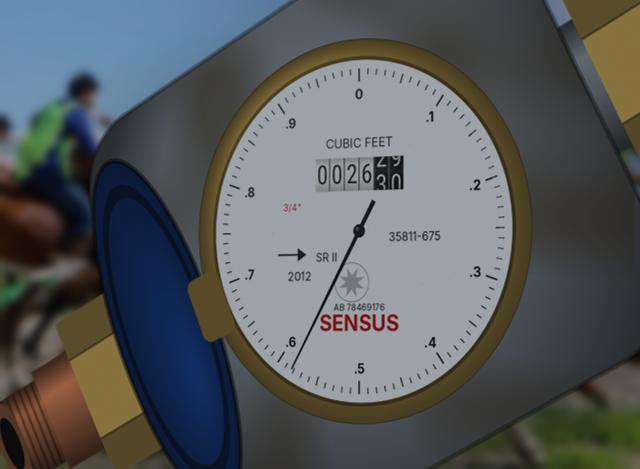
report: 2629.58ft³
